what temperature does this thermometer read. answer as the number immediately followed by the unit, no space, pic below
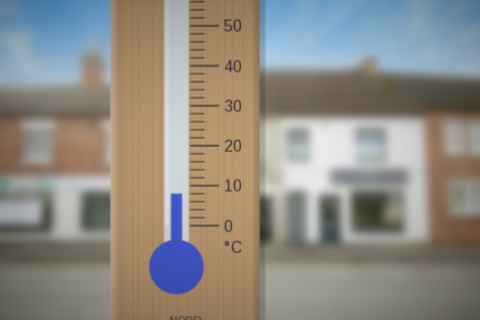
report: 8°C
